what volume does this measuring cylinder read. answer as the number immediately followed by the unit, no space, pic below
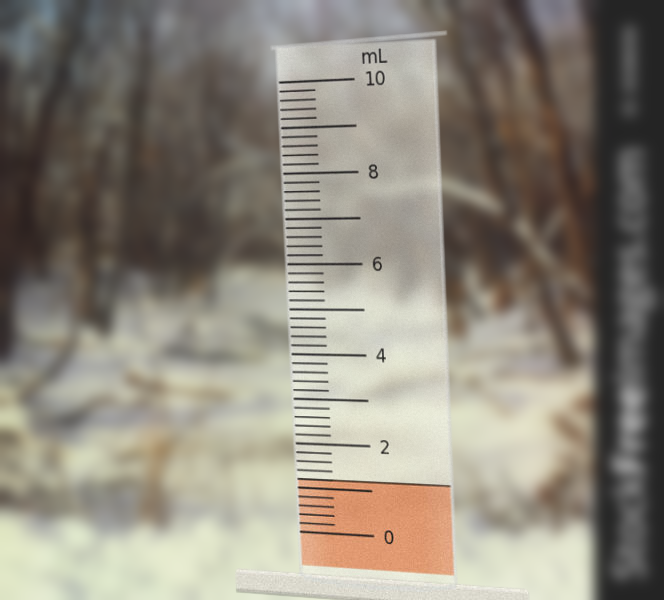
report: 1.2mL
